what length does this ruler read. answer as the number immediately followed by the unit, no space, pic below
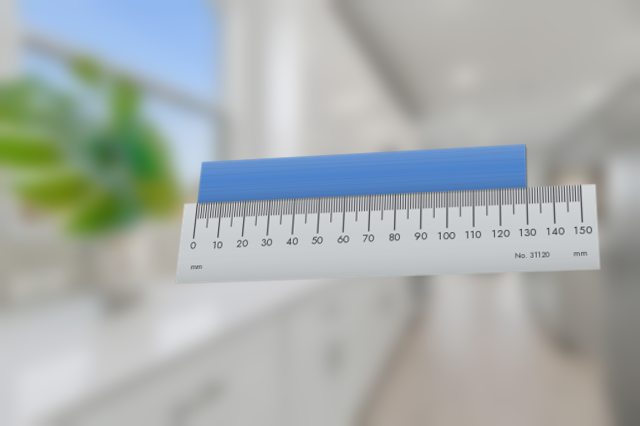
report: 130mm
